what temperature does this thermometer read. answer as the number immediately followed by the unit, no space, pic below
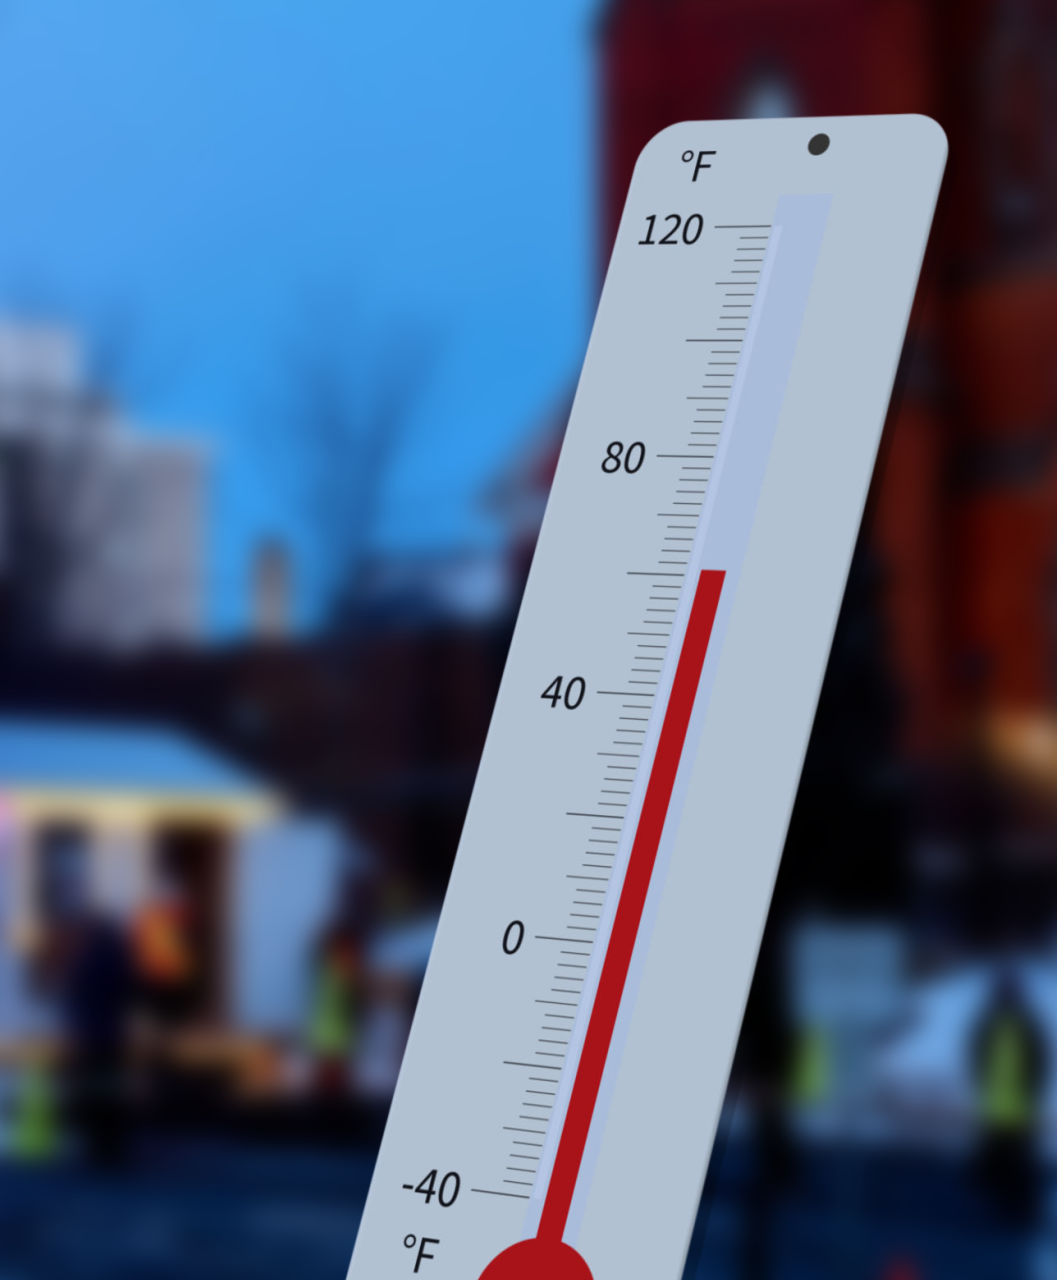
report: 61°F
